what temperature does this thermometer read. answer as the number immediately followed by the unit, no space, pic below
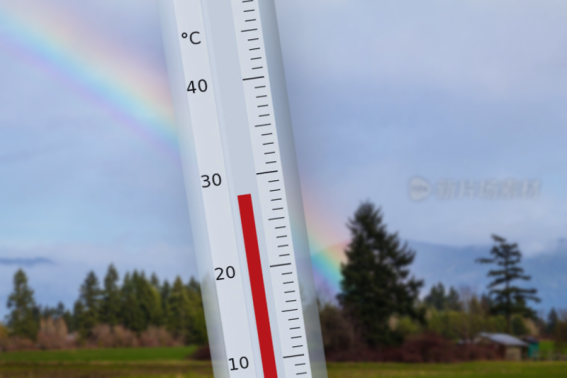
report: 28°C
